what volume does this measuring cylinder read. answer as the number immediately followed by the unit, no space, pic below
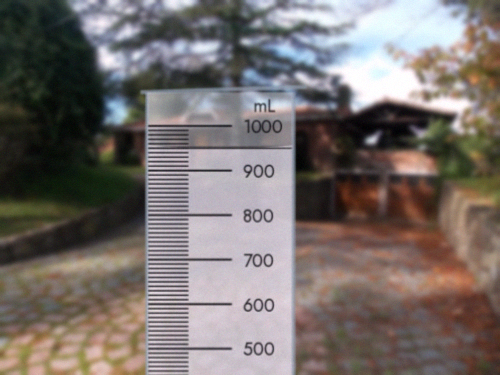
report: 950mL
